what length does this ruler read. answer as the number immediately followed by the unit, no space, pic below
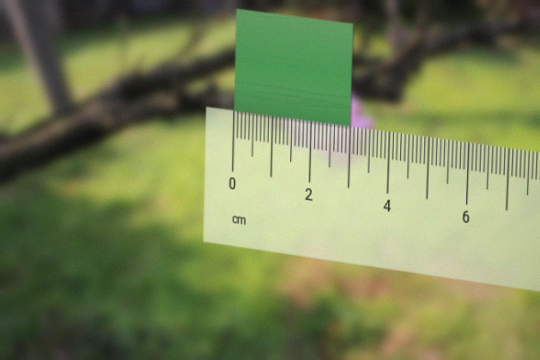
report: 3cm
